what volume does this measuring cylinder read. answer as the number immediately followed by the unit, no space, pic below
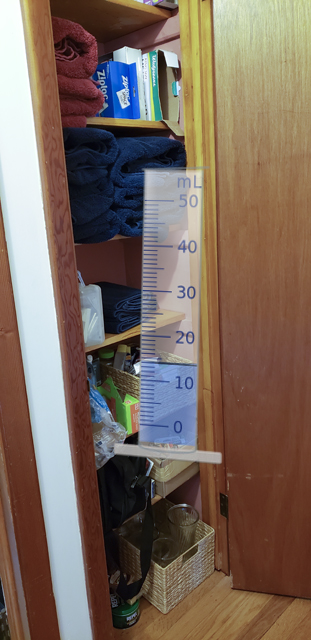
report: 14mL
